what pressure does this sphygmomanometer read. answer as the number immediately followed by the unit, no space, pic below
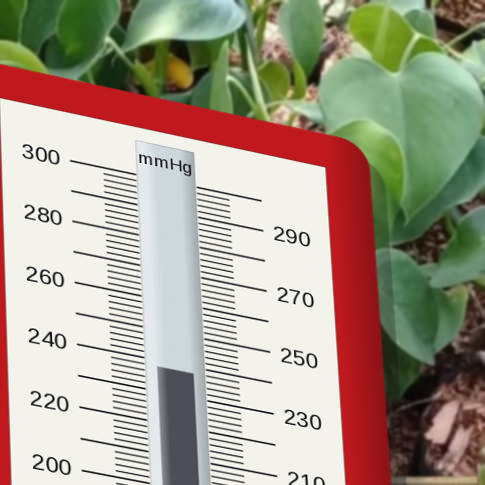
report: 238mmHg
